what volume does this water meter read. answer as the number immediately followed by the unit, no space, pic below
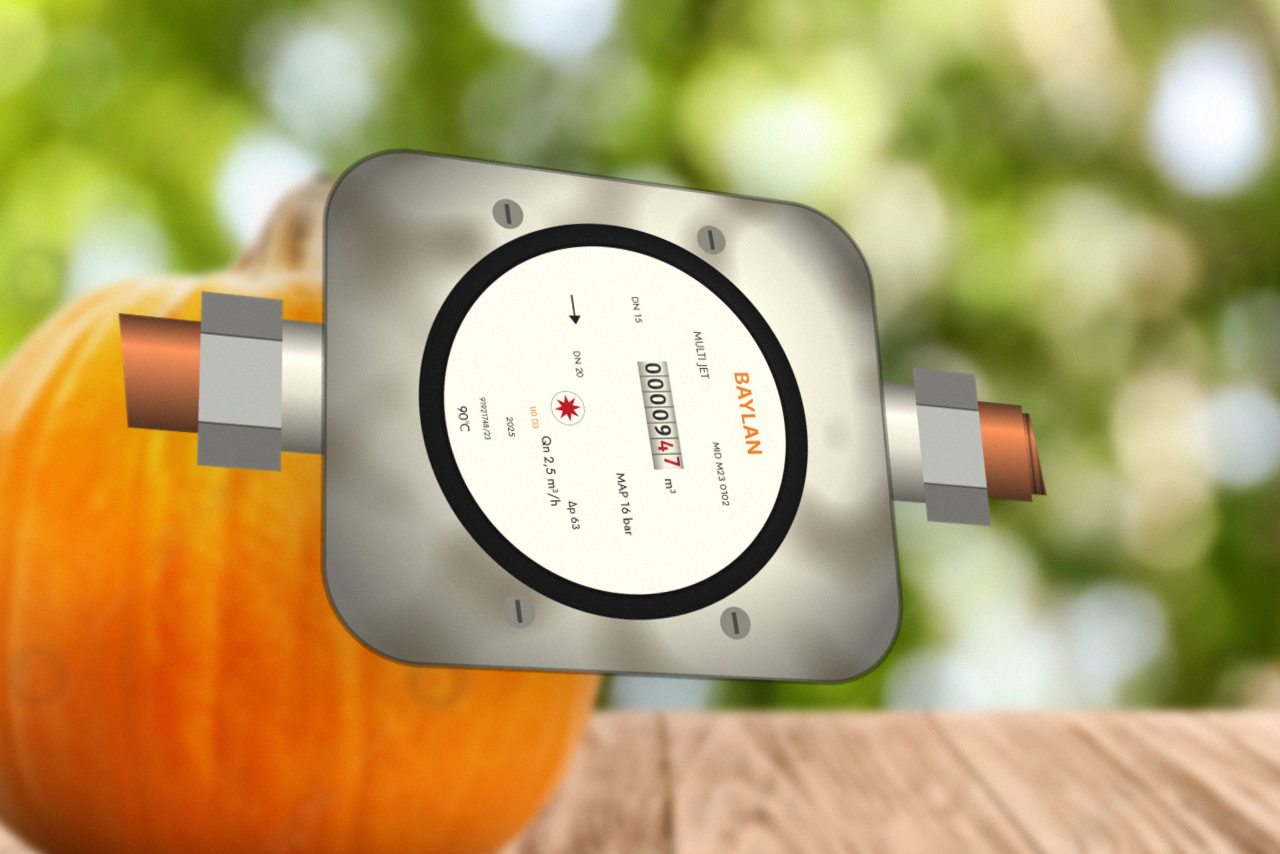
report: 9.47m³
